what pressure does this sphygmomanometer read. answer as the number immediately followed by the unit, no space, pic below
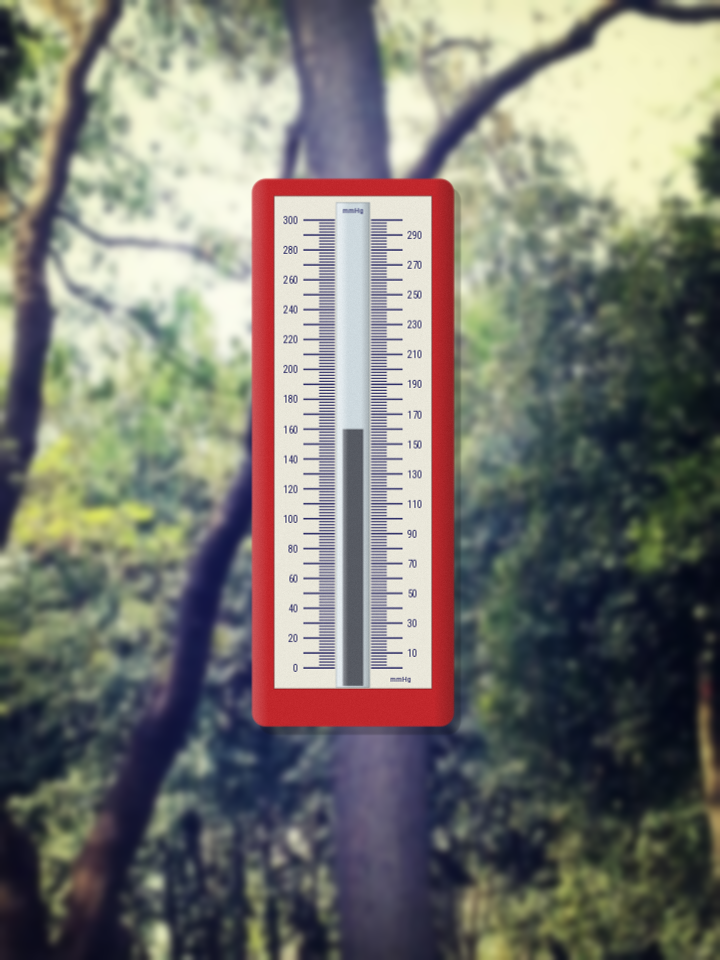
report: 160mmHg
